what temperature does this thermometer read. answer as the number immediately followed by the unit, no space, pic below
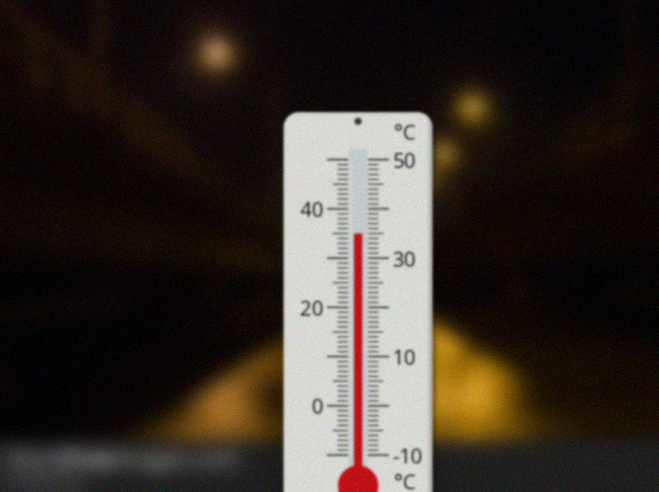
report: 35°C
